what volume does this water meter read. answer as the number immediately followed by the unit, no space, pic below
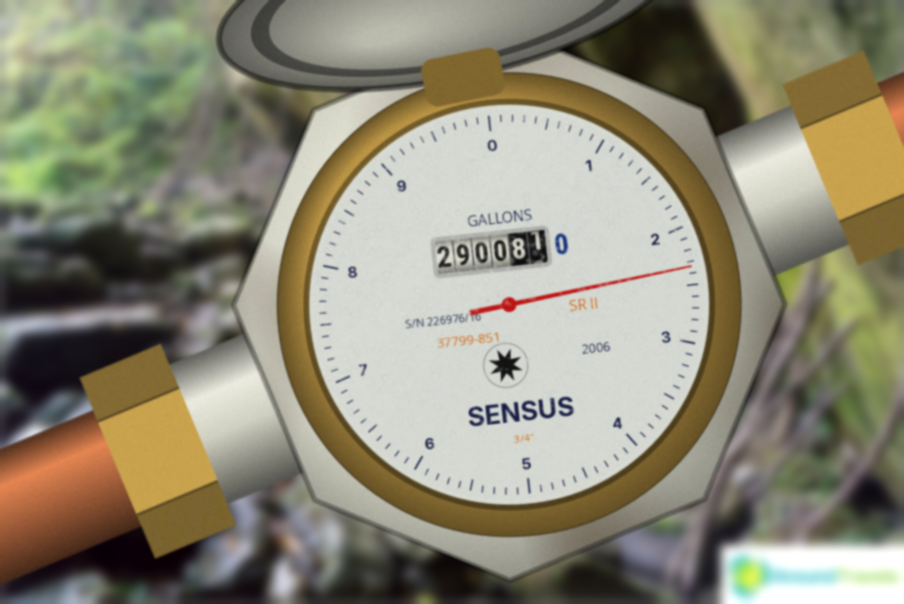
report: 2900812.3gal
